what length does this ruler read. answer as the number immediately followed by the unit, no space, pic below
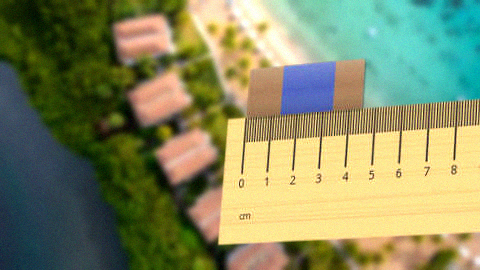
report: 4.5cm
